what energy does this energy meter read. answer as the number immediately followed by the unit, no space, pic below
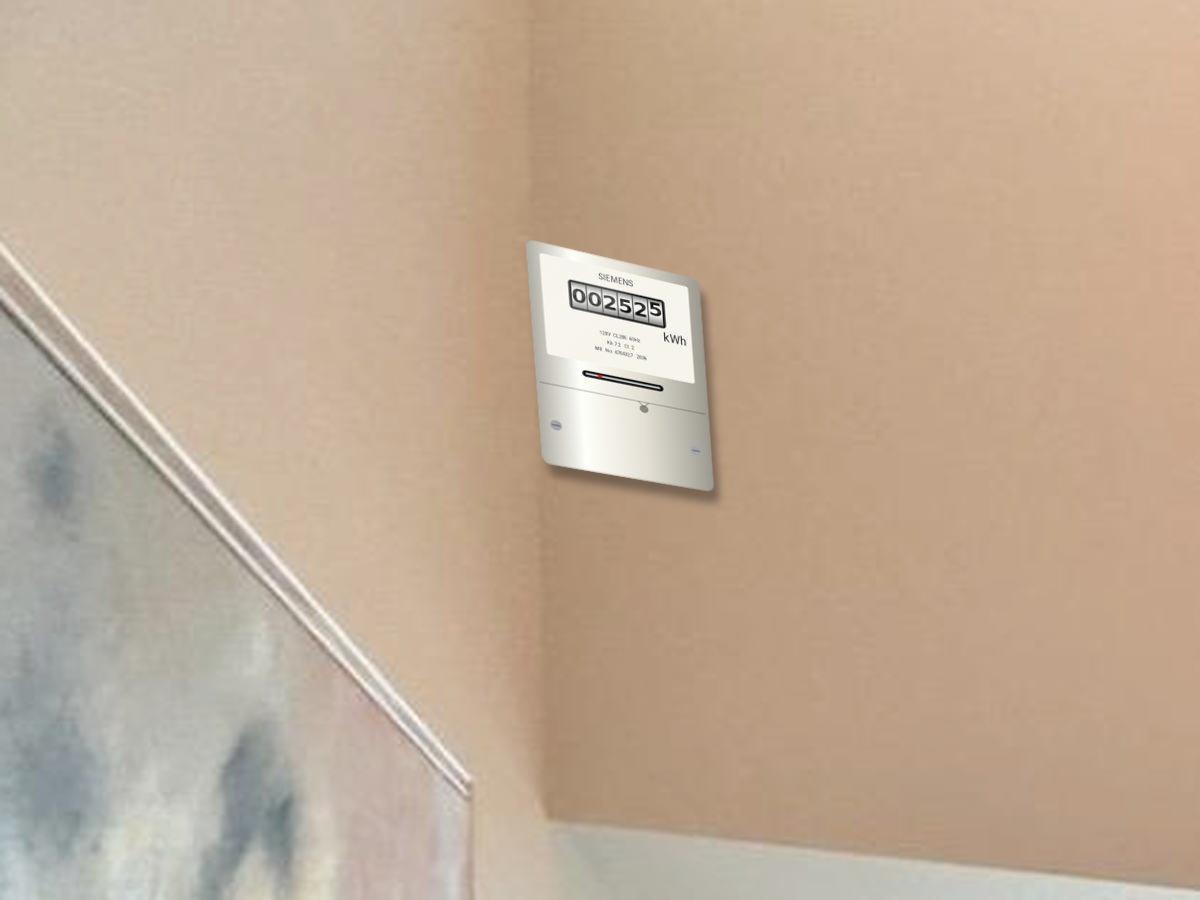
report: 2525kWh
